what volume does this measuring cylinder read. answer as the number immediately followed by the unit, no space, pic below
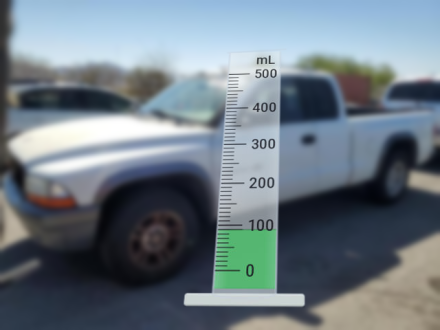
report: 90mL
